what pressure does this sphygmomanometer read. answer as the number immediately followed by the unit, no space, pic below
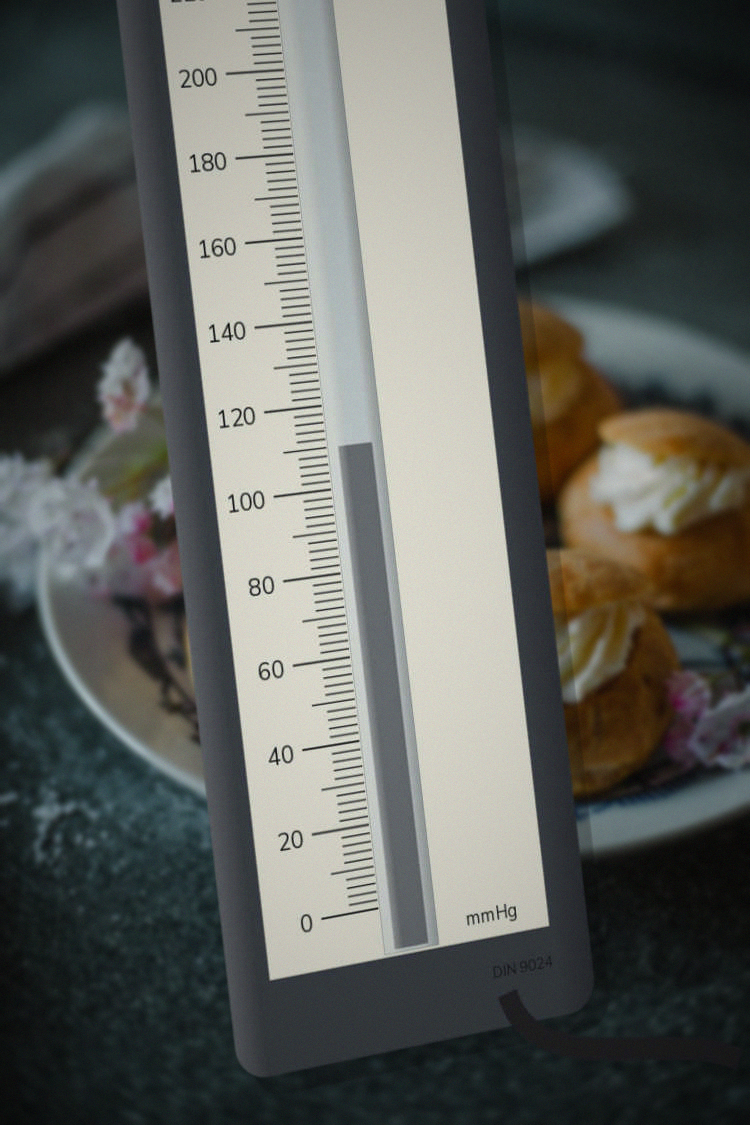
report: 110mmHg
